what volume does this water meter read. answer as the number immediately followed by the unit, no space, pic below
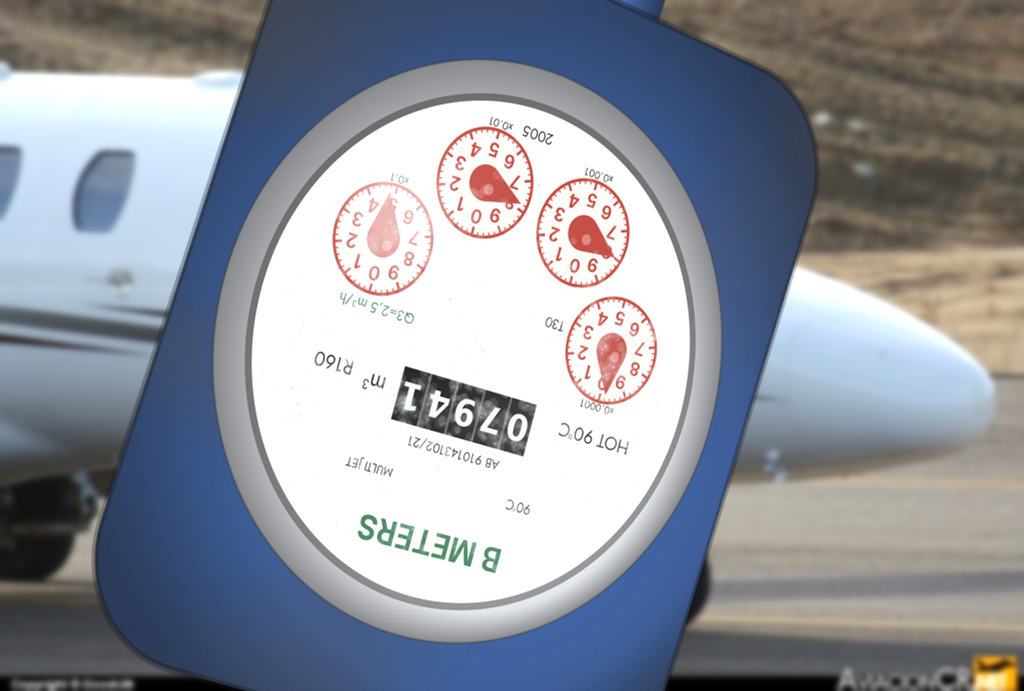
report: 7941.4779m³
